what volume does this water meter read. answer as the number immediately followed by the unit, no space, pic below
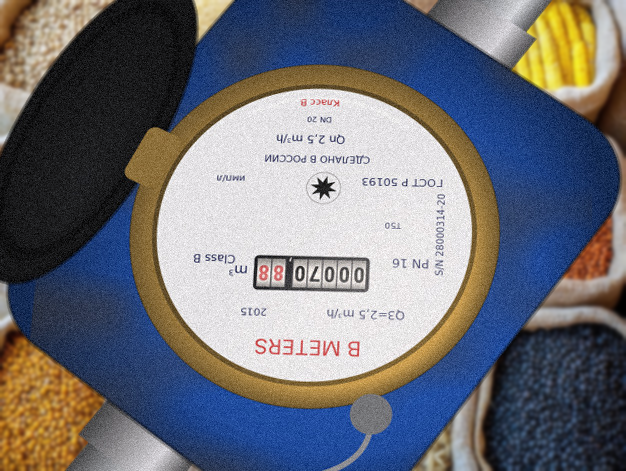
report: 70.88m³
